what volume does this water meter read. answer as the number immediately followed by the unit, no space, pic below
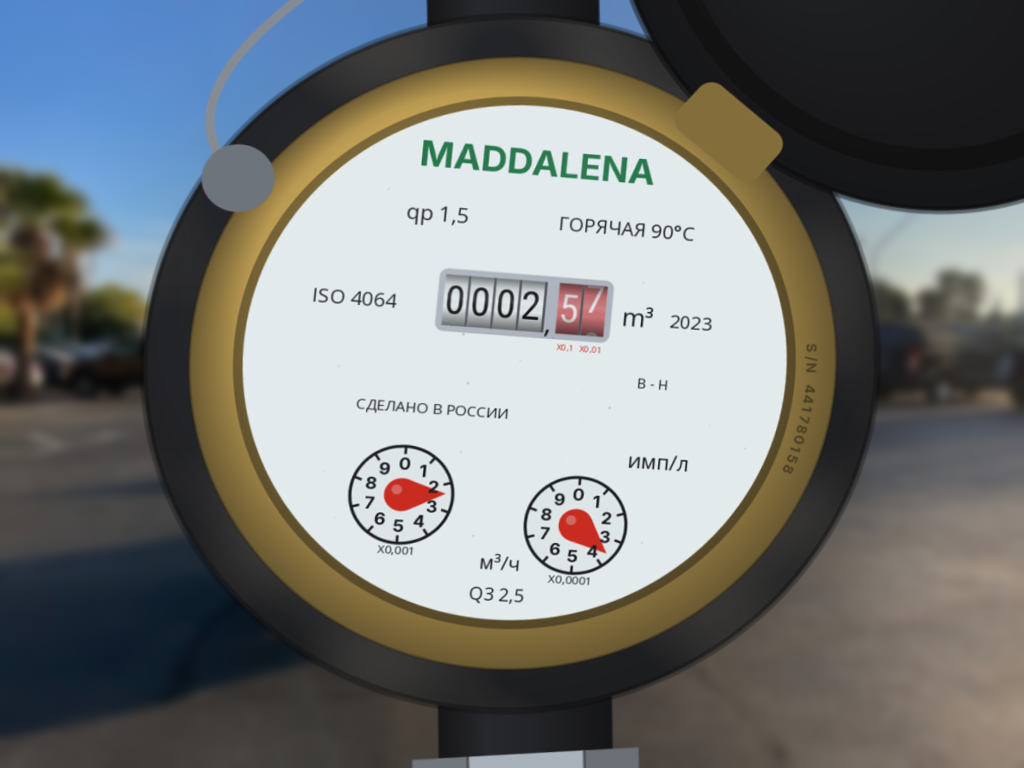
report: 2.5723m³
